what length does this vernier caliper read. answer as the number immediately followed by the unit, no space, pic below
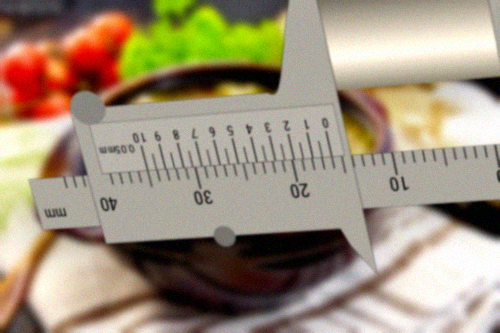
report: 16.0mm
